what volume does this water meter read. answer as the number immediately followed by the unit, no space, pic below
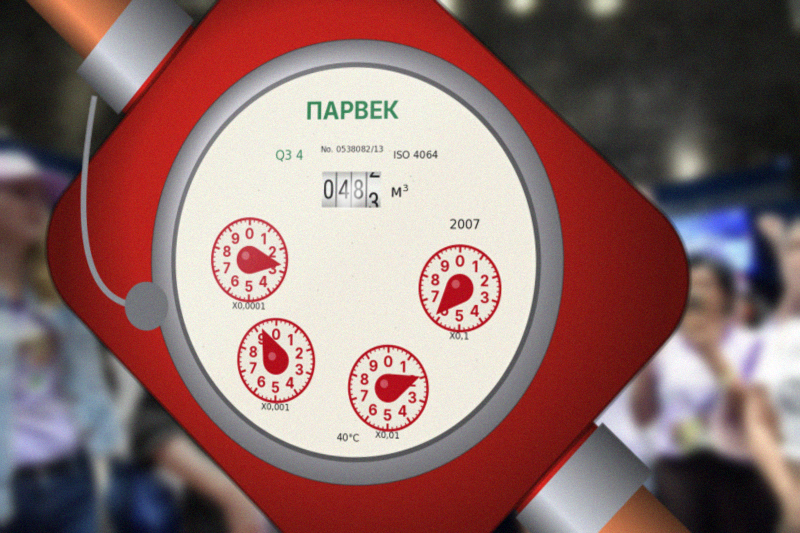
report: 482.6192m³
